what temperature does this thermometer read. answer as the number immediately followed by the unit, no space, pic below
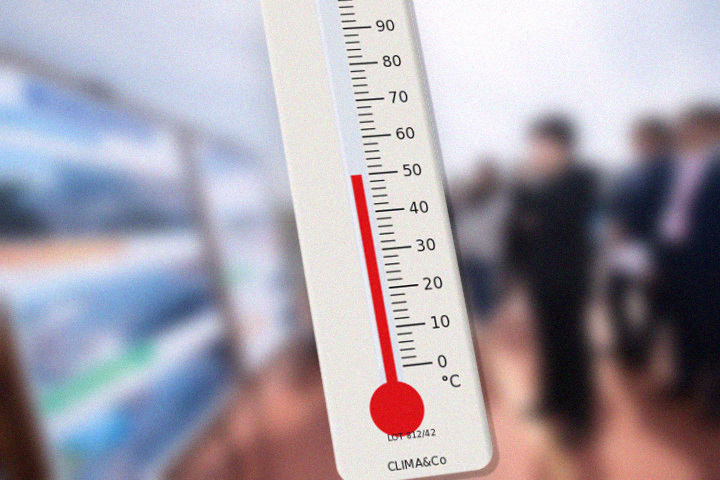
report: 50°C
